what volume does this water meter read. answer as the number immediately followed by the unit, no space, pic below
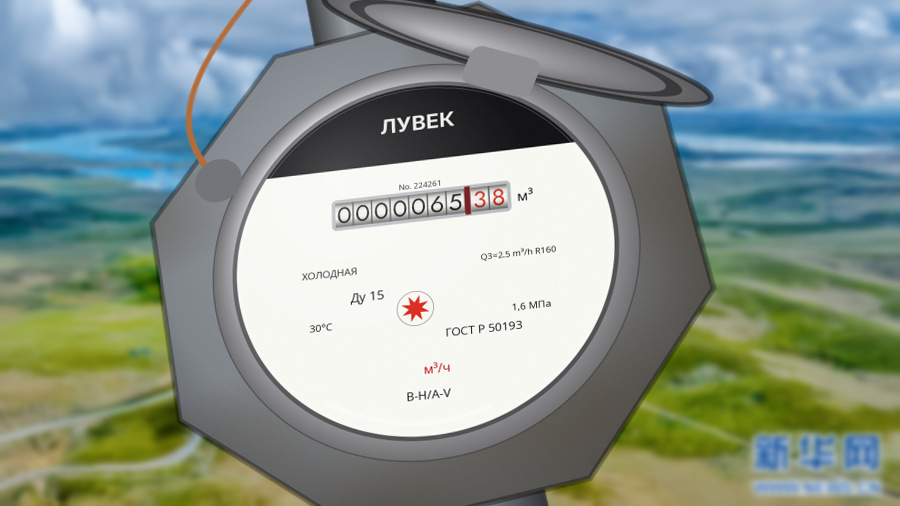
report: 65.38m³
